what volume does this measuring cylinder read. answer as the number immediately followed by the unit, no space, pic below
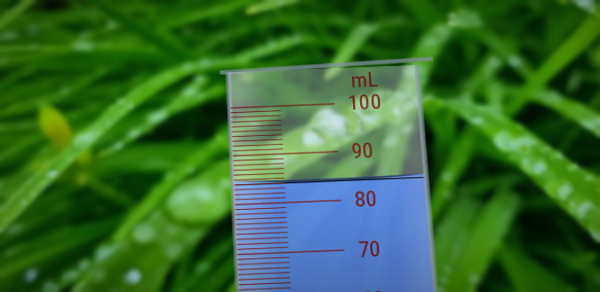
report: 84mL
